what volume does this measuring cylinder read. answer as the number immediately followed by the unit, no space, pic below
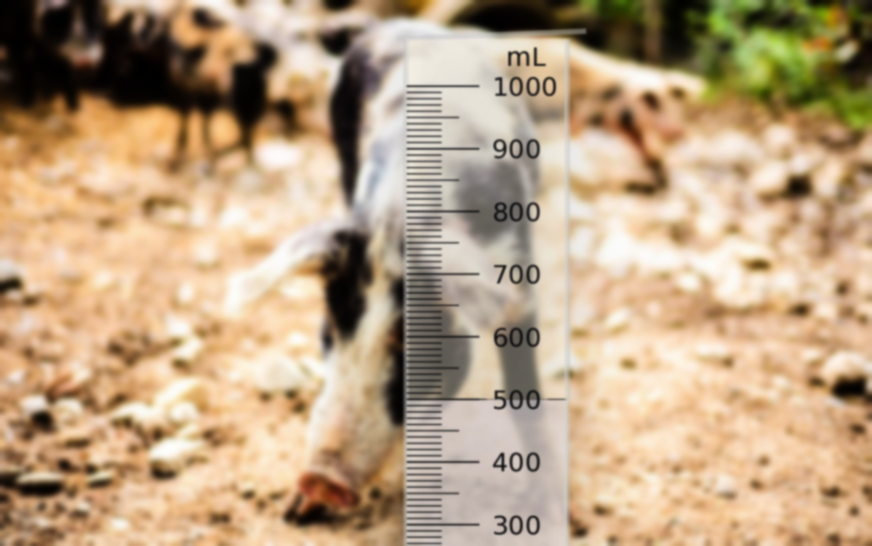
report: 500mL
